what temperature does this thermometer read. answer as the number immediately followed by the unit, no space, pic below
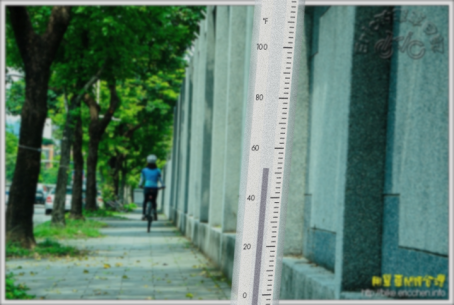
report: 52°F
